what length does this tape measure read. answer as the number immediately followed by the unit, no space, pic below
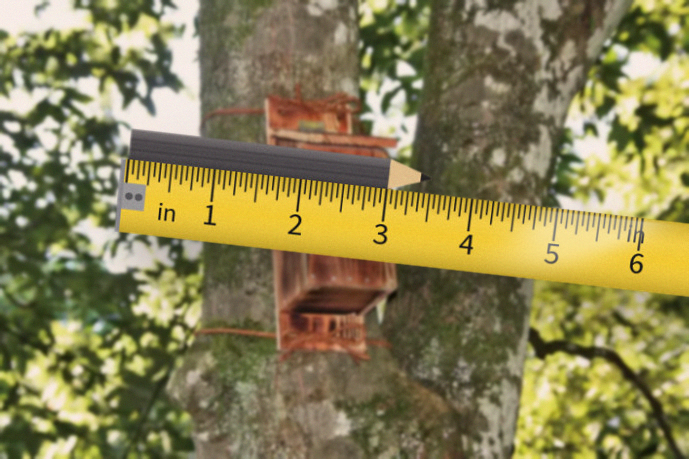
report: 3.5in
